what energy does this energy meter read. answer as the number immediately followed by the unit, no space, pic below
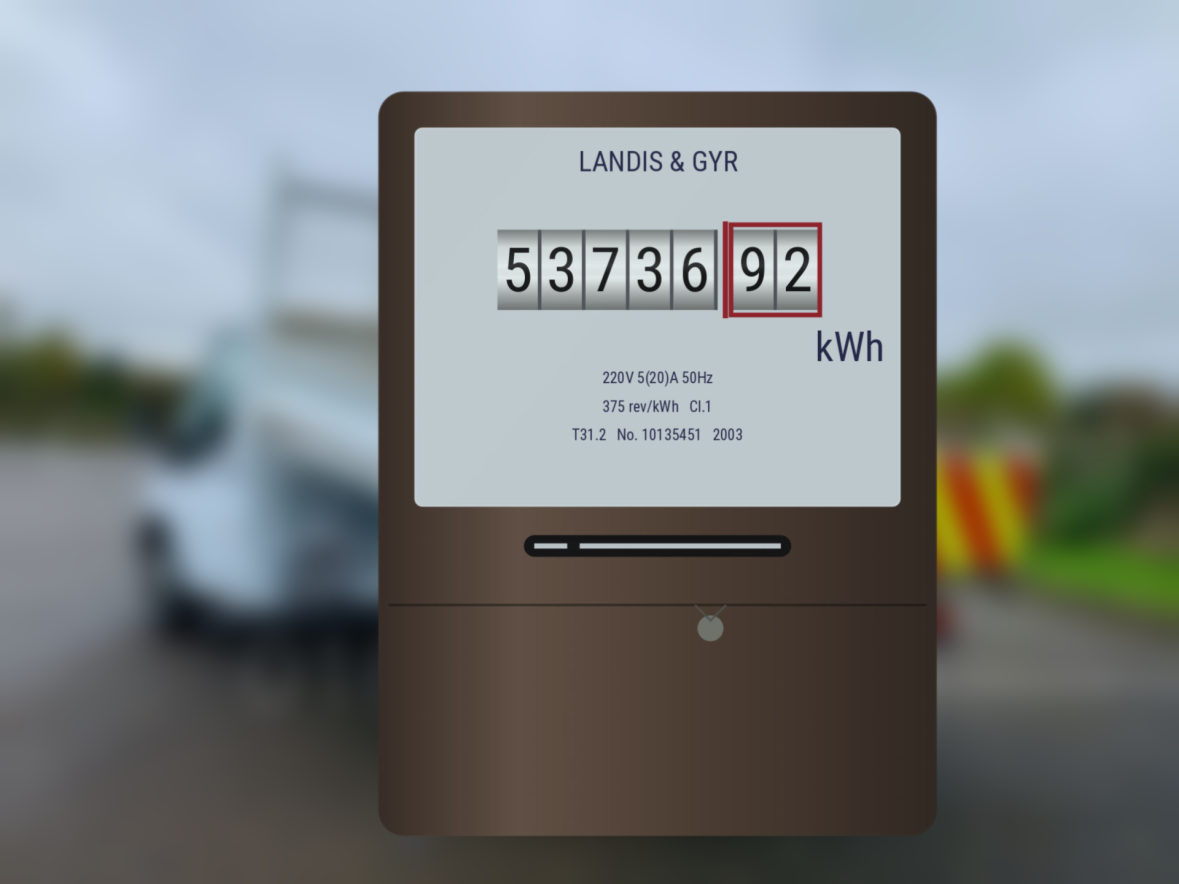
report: 53736.92kWh
